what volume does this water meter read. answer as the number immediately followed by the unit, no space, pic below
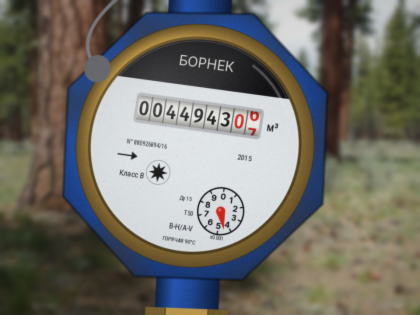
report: 44943.064m³
